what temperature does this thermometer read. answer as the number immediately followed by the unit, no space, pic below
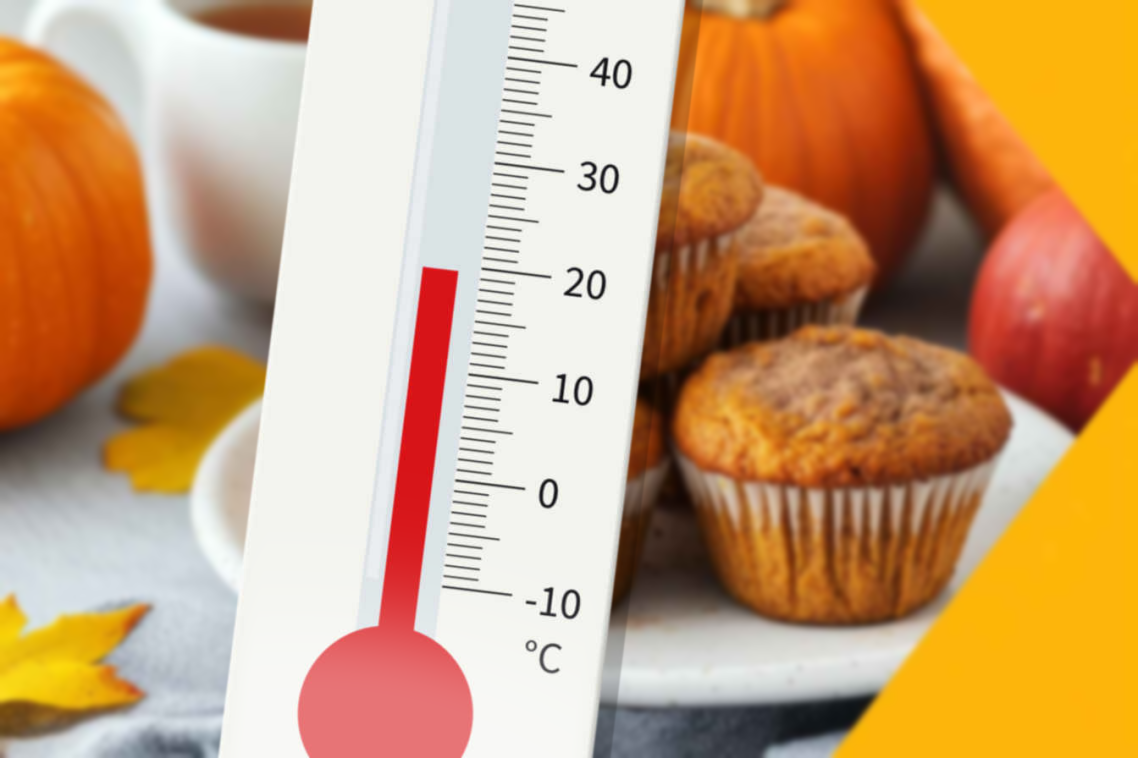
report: 19.5°C
